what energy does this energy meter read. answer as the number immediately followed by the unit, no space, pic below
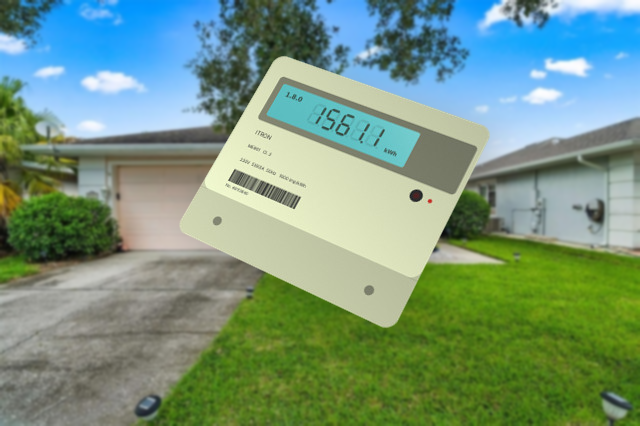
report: 1561.1kWh
